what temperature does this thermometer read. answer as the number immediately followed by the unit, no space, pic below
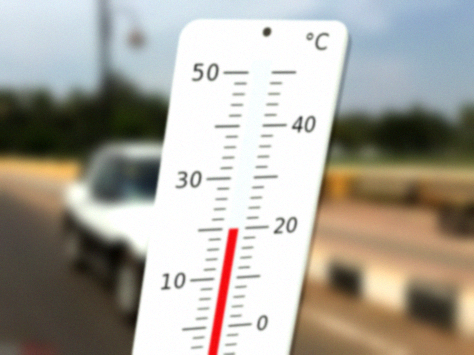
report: 20°C
